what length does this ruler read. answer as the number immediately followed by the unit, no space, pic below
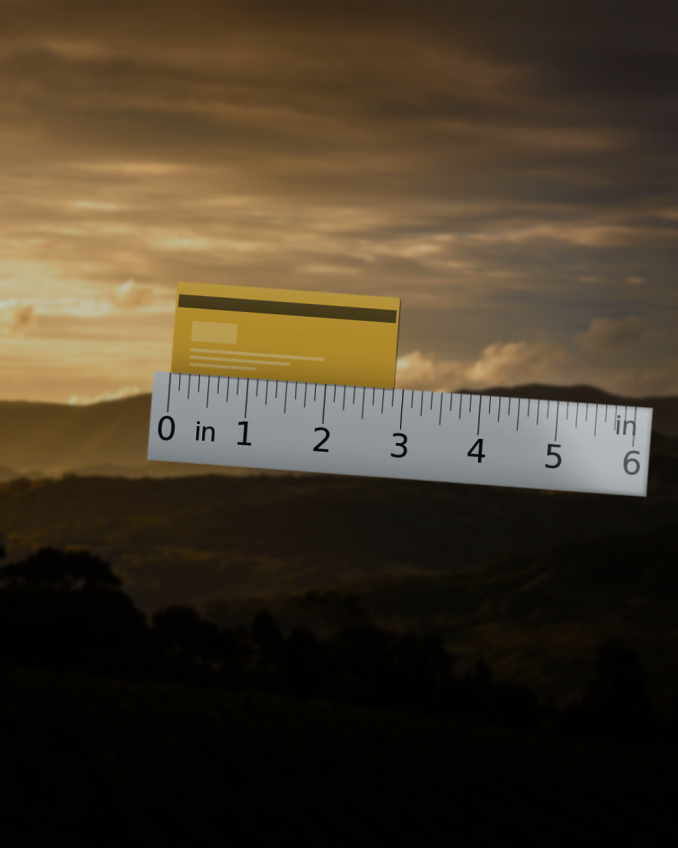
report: 2.875in
